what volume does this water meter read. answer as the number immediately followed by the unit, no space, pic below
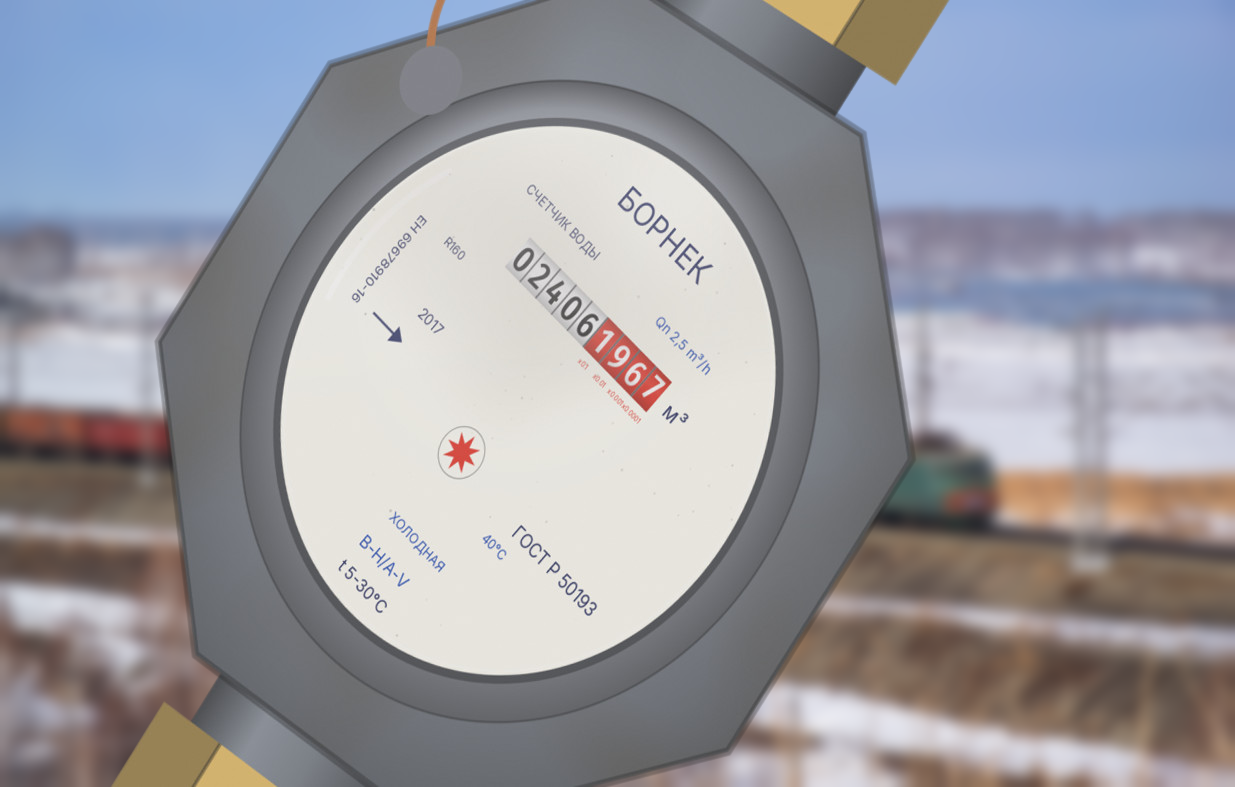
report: 2406.1967m³
